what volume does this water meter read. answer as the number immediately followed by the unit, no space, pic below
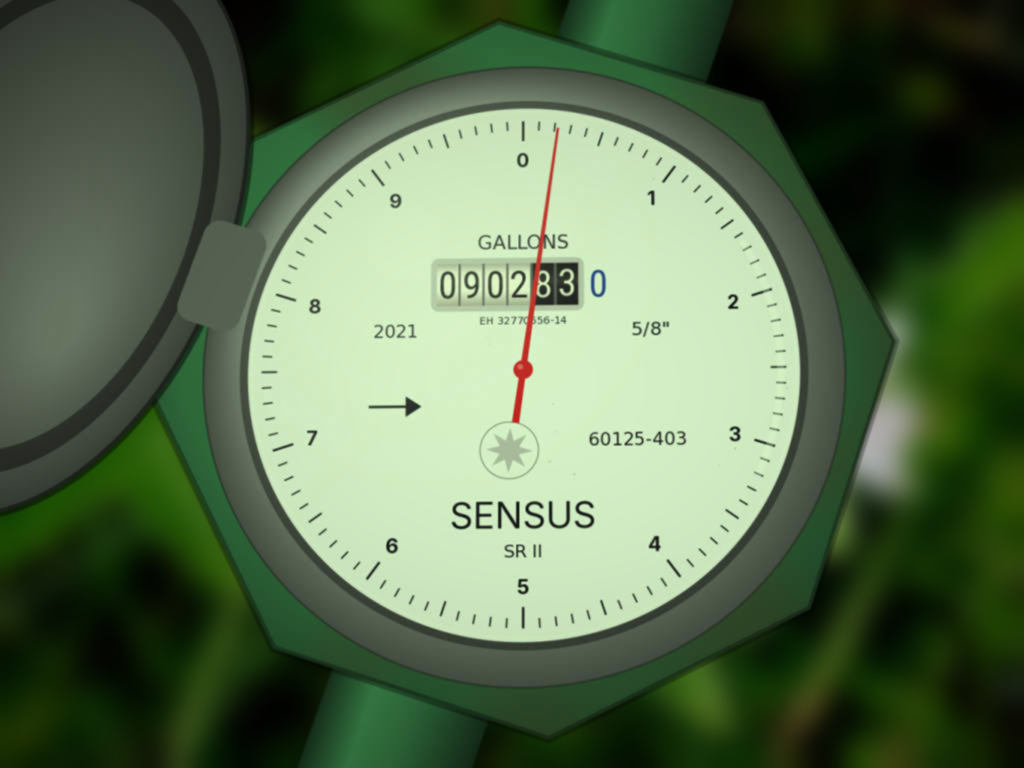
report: 902830.2gal
